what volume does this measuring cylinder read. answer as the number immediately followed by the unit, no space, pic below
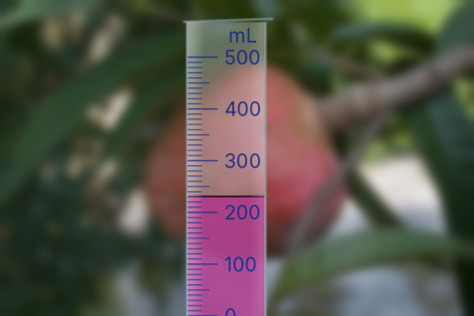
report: 230mL
